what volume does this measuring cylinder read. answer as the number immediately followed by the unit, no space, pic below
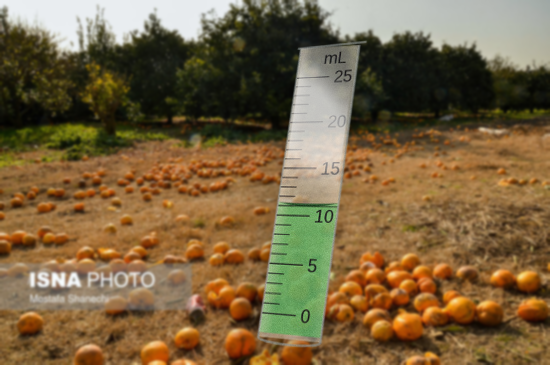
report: 11mL
